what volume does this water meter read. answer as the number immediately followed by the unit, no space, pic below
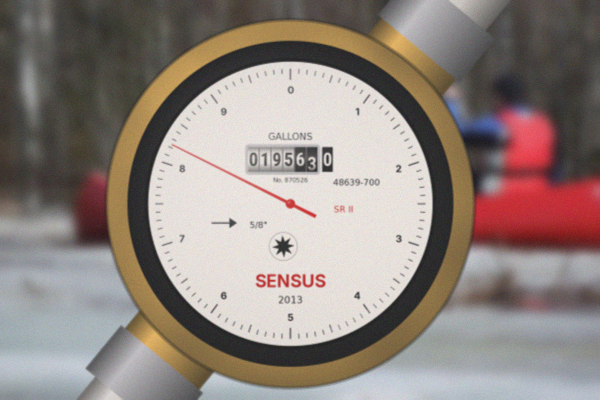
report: 195628.2gal
